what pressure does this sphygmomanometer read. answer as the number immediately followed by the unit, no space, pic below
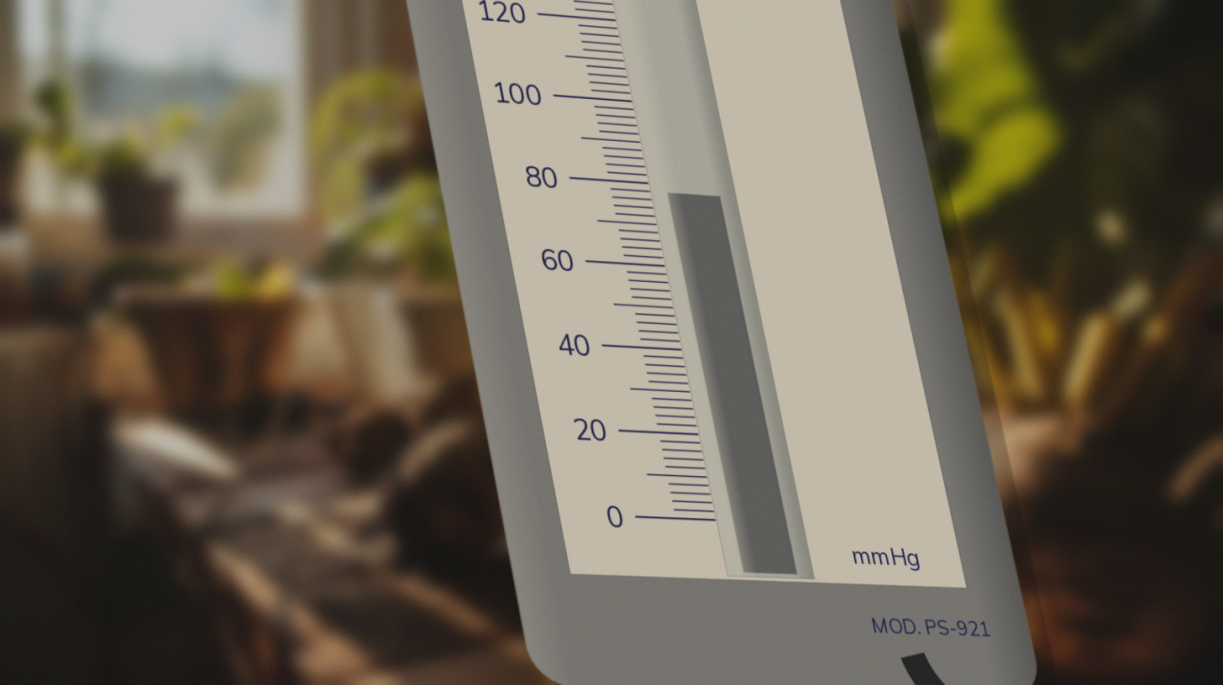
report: 78mmHg
